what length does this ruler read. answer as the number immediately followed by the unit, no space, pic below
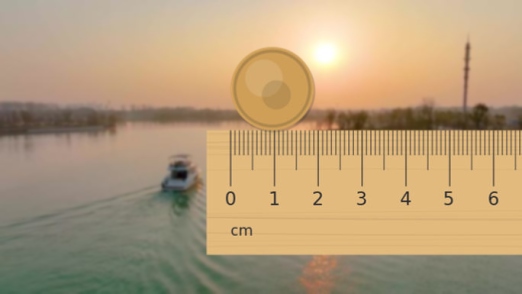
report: 1.9cm
